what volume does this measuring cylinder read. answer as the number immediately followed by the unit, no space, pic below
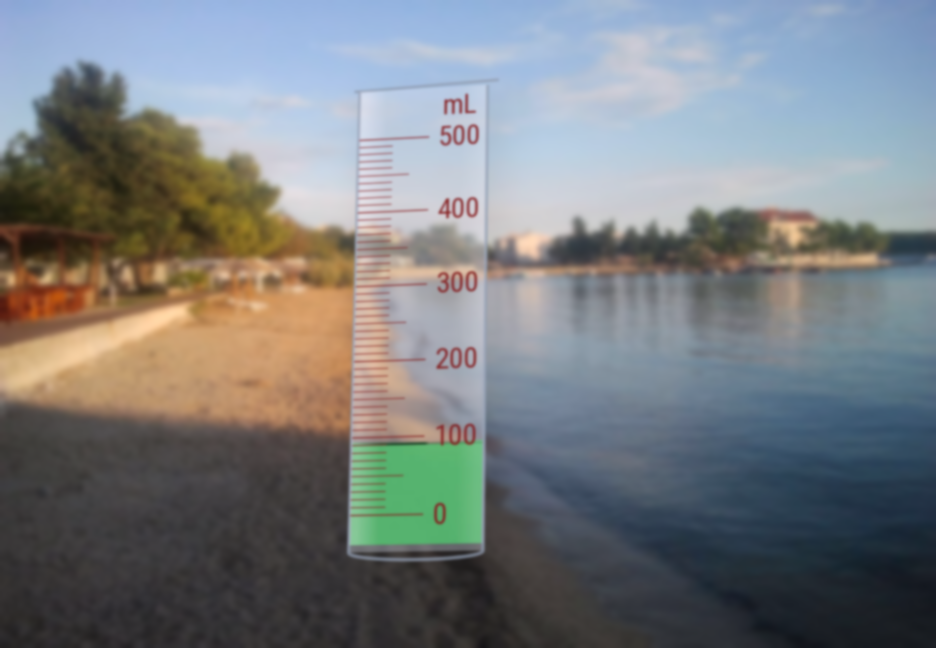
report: 90mL
